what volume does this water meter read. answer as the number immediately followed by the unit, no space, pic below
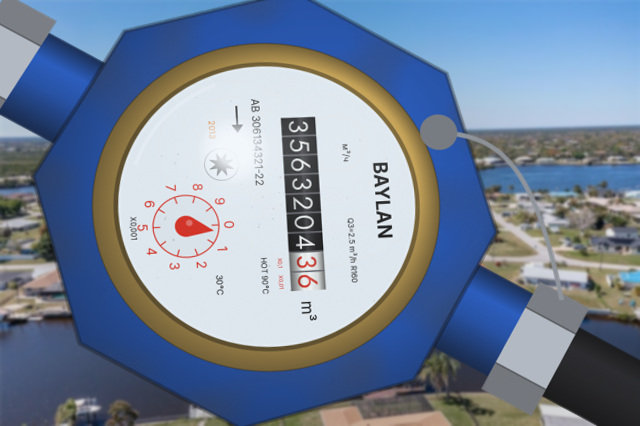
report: 3563204.360m³
